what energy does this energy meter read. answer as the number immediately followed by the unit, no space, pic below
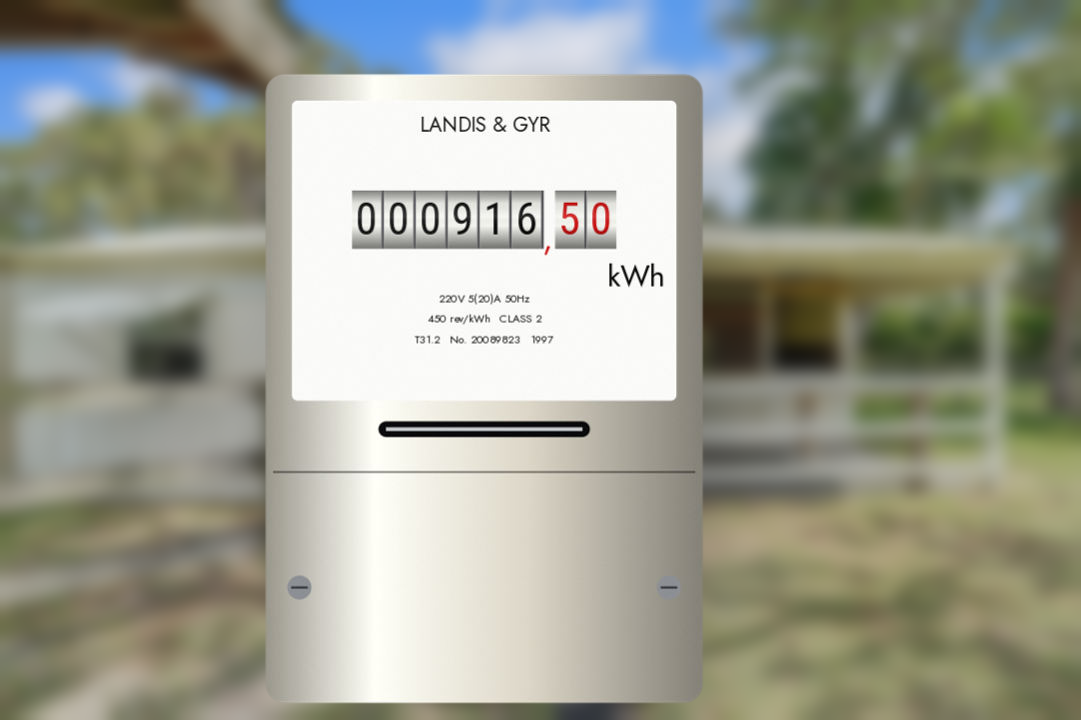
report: 916.50kWh
